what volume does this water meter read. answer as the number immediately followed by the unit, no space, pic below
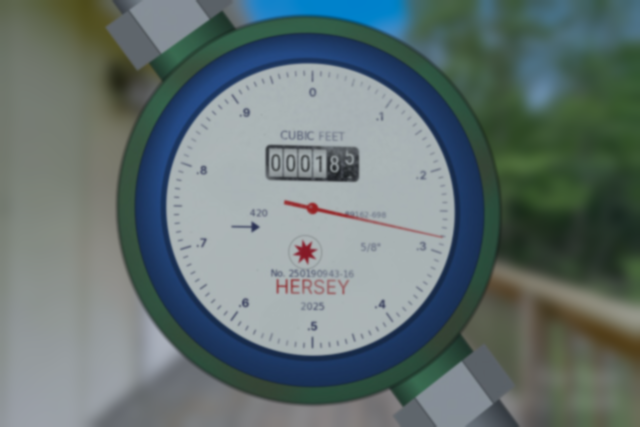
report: 185.28ft³
